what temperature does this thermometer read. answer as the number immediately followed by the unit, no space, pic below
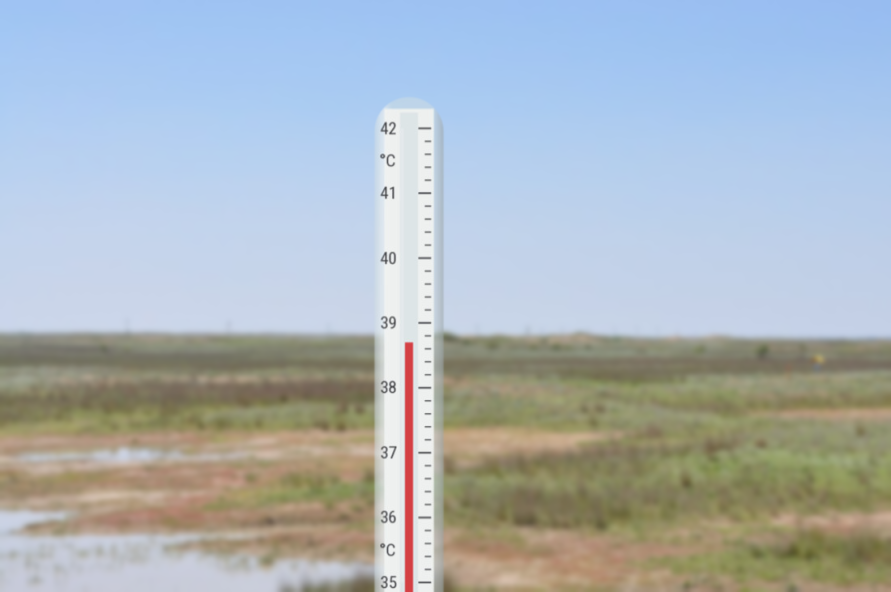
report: 38.7°C
